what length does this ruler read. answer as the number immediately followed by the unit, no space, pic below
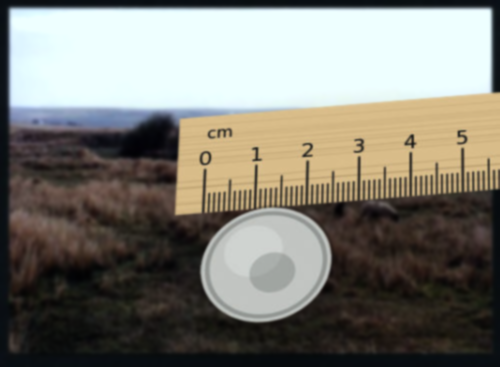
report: 2.5cm
